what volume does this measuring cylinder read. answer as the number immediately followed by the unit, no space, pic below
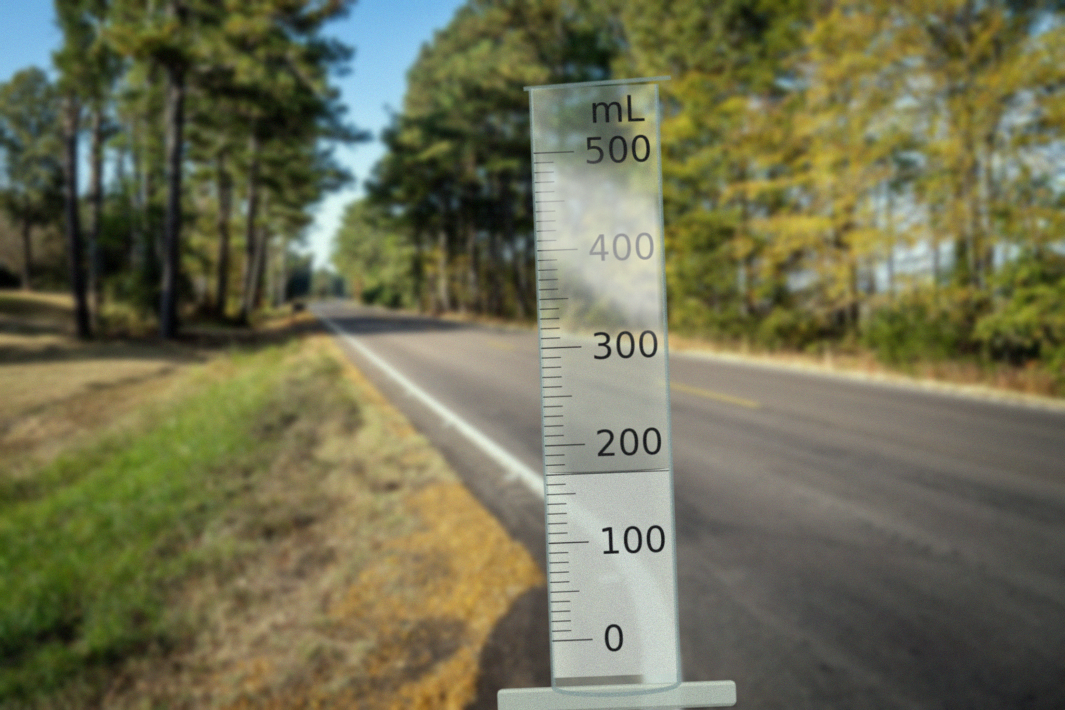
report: 170mL
